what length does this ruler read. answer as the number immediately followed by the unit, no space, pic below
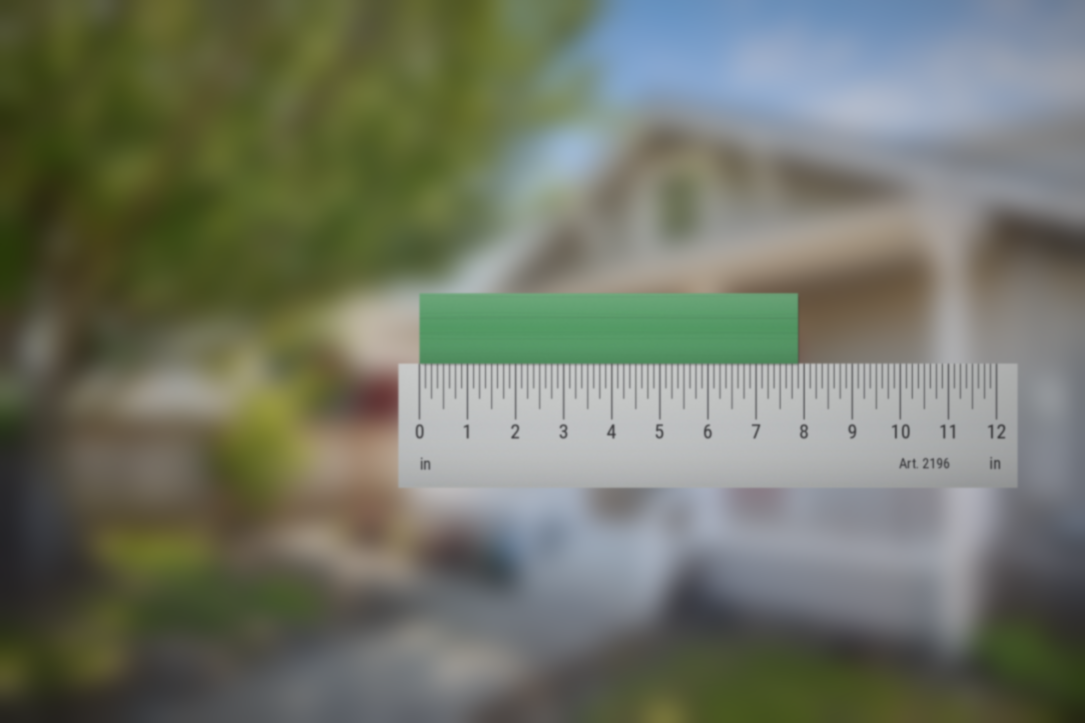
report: 7.875in
